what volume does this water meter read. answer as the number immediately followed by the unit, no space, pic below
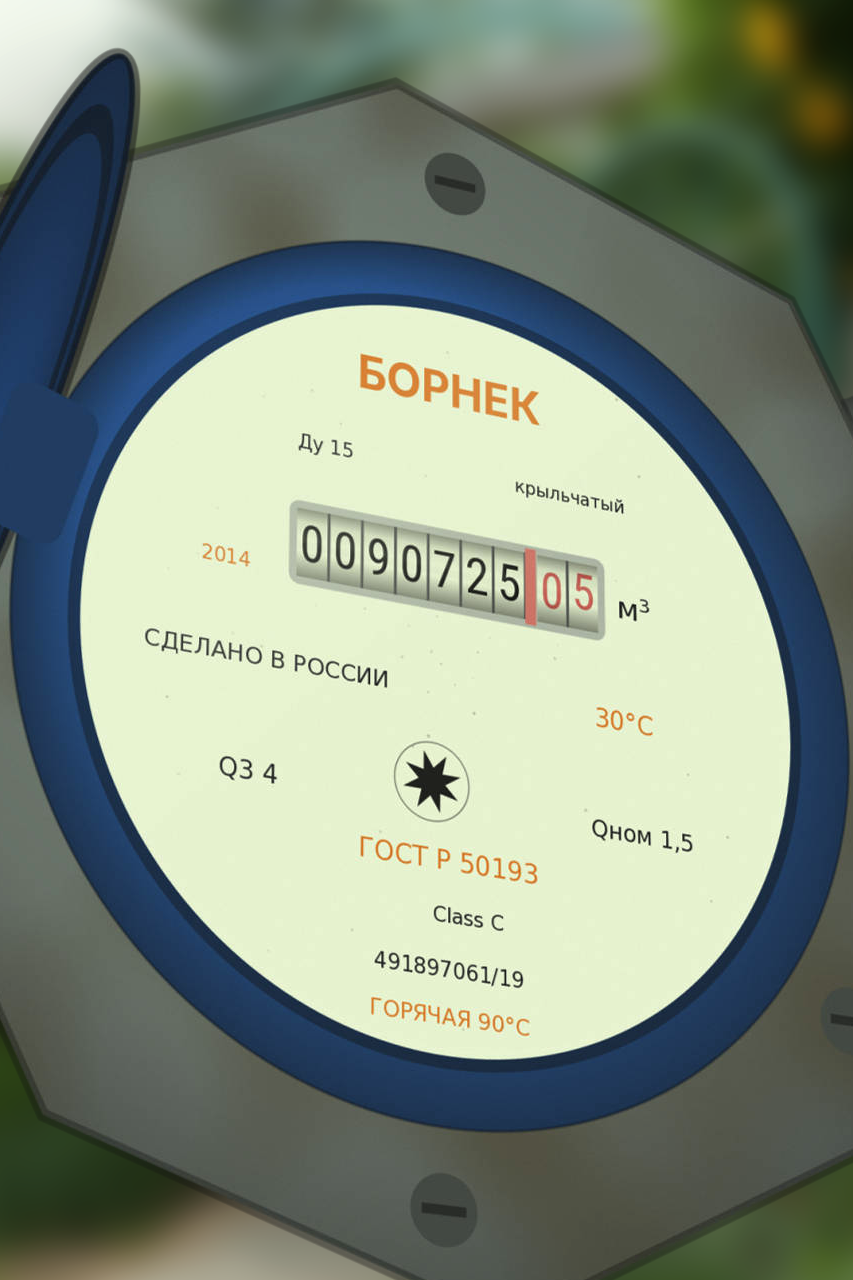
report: 90725.05m³
